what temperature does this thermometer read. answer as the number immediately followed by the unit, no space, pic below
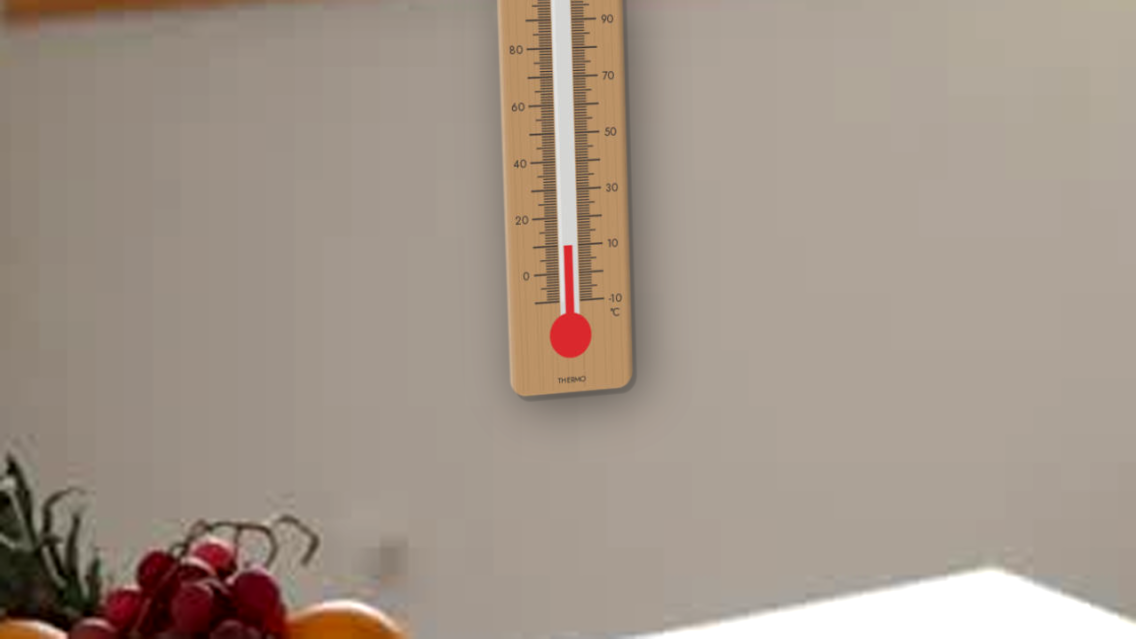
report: 10°C
